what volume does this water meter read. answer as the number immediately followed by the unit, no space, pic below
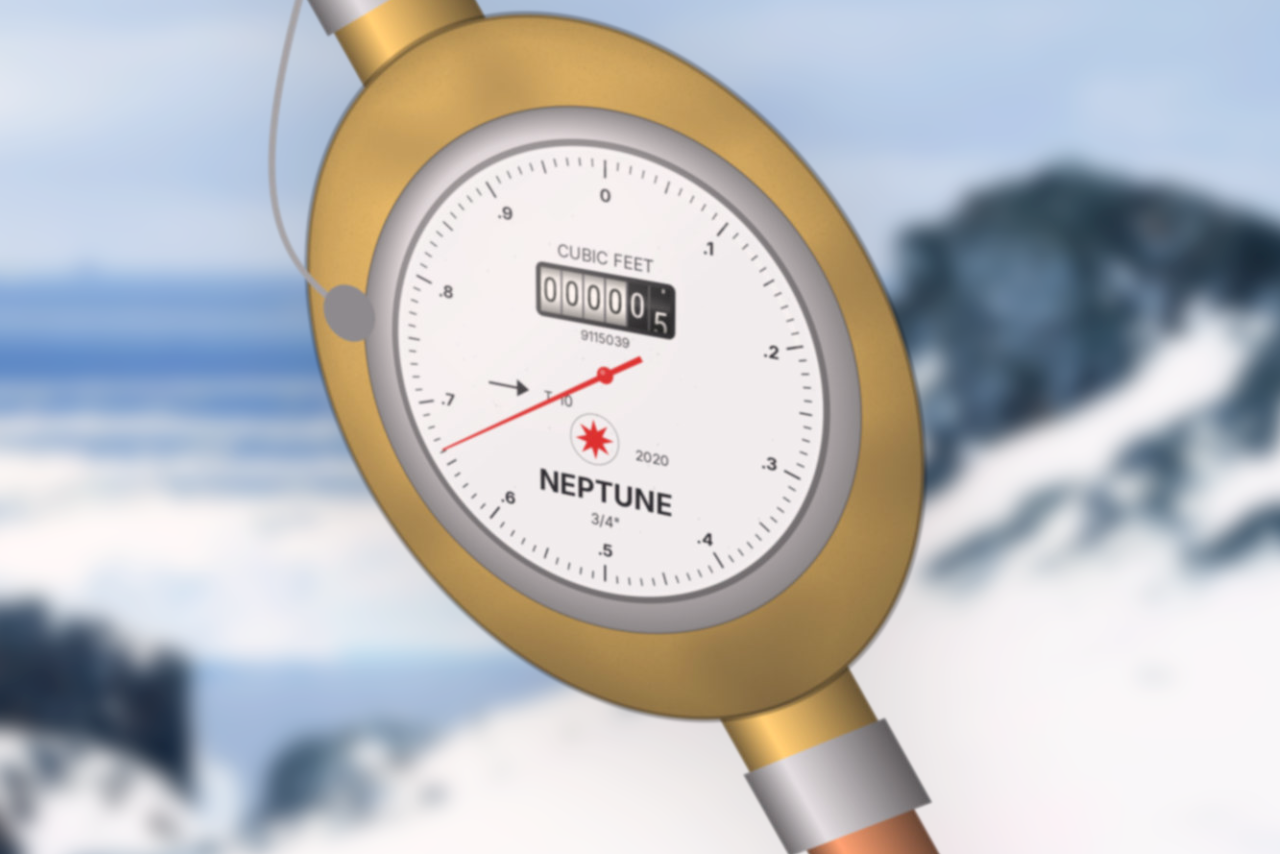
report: 4.66ft³
